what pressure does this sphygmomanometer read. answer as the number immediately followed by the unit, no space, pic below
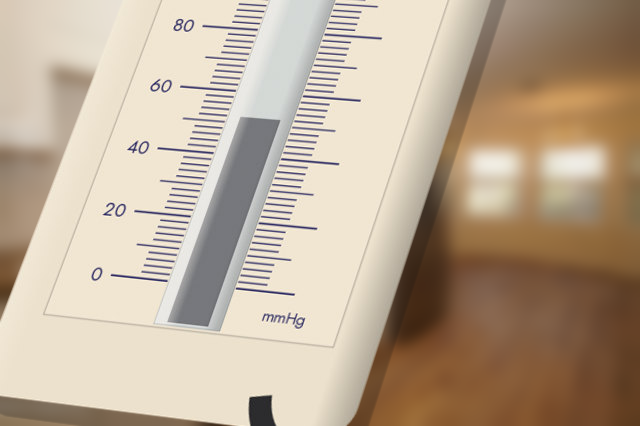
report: 52mmHg
